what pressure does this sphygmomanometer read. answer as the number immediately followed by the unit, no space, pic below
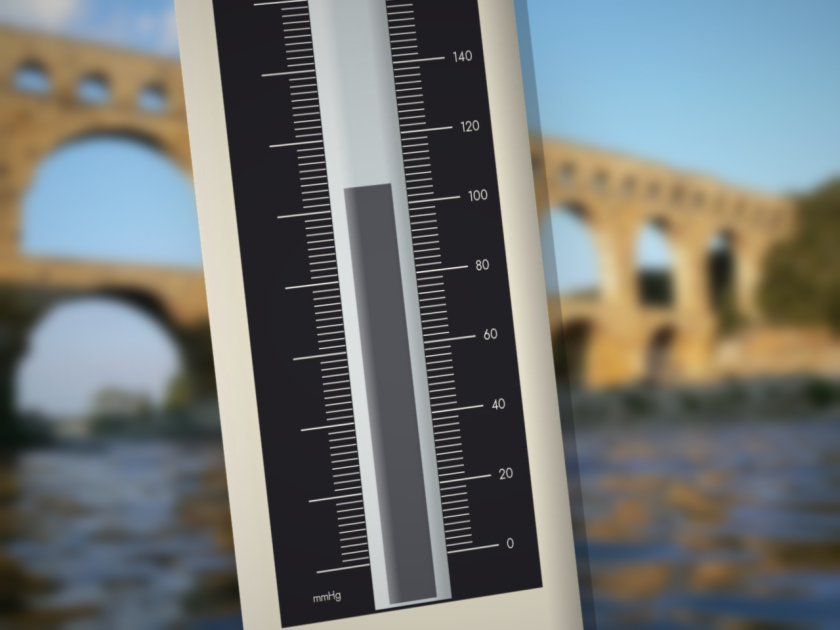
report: 106mmHg
